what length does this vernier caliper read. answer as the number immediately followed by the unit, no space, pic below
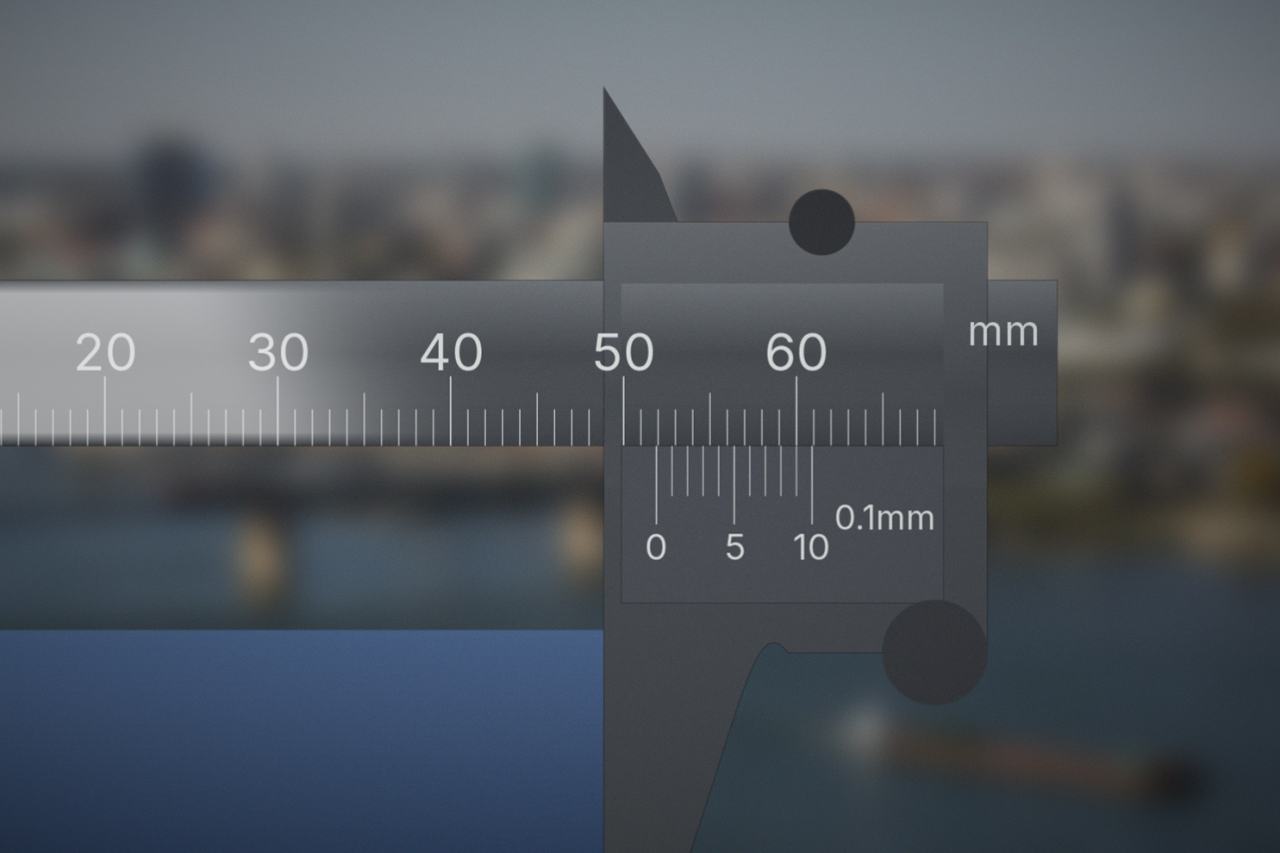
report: 51.9mm
